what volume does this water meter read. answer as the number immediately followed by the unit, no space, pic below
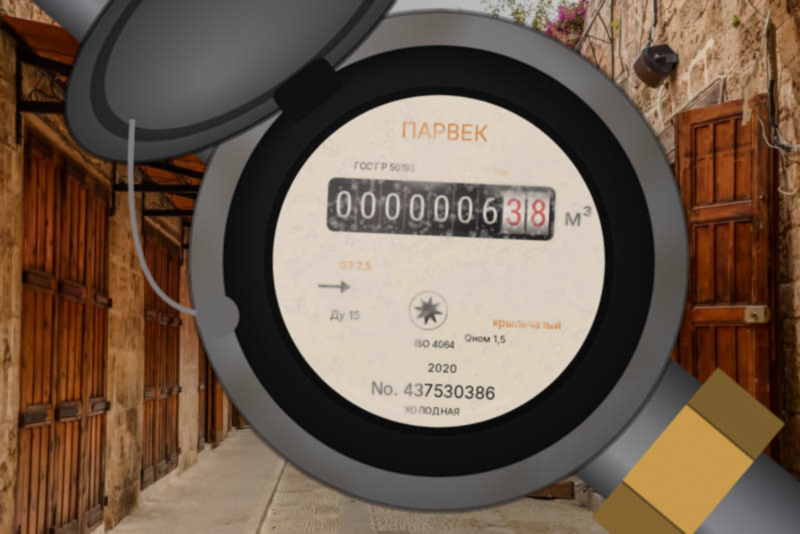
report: 6.38m³
